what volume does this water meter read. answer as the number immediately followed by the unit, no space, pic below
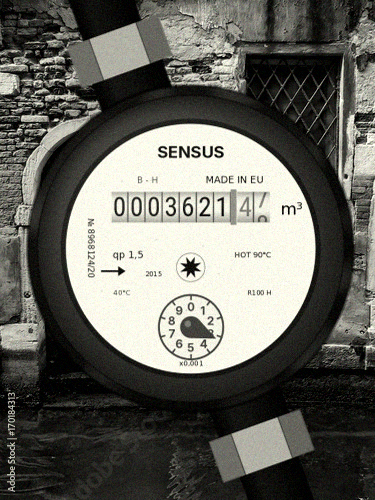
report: 3621.473m³
